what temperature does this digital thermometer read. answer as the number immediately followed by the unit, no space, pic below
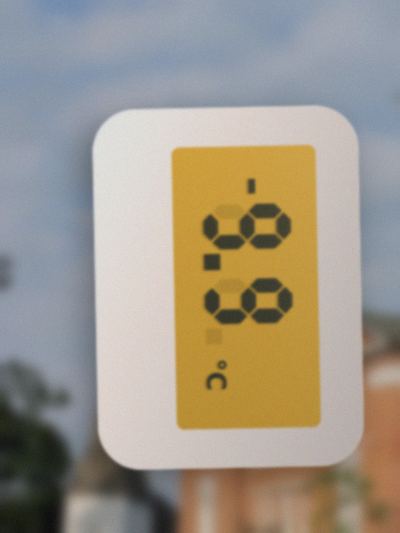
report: -9.9°C
